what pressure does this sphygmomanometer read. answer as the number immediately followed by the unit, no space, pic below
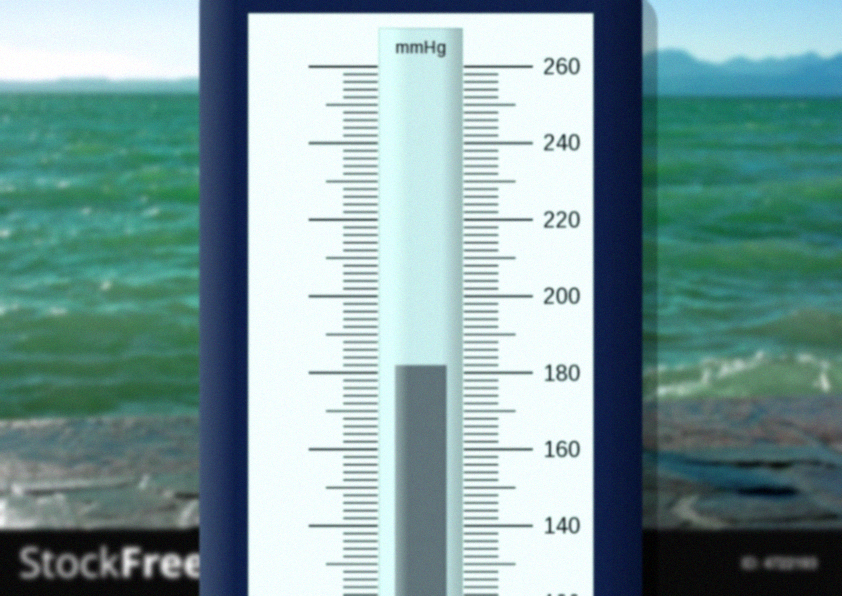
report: 182mmHg
